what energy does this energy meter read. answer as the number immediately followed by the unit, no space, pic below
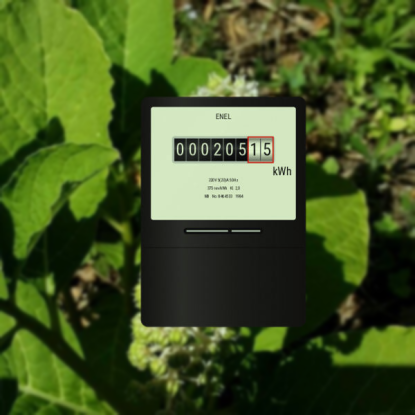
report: 205.15kWh
